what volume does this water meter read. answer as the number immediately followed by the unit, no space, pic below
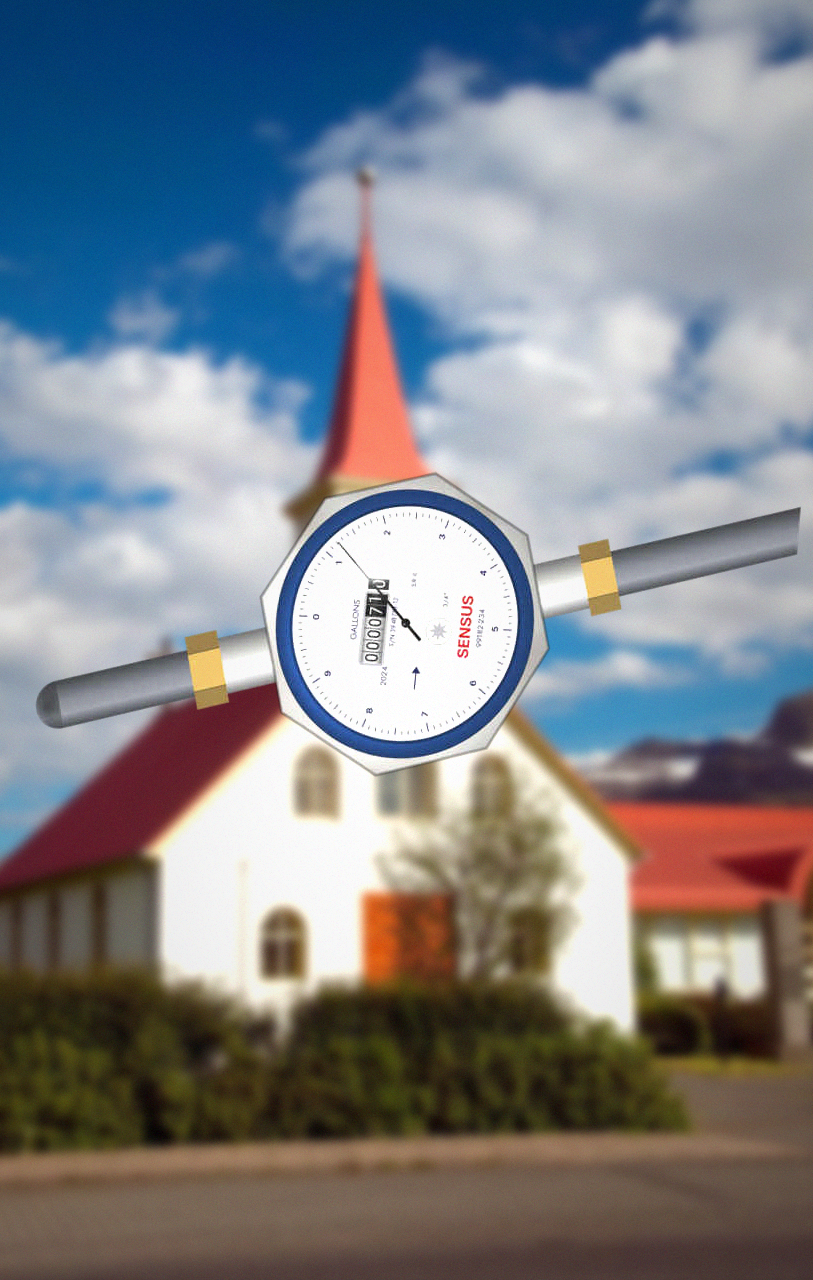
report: 711.2gal
